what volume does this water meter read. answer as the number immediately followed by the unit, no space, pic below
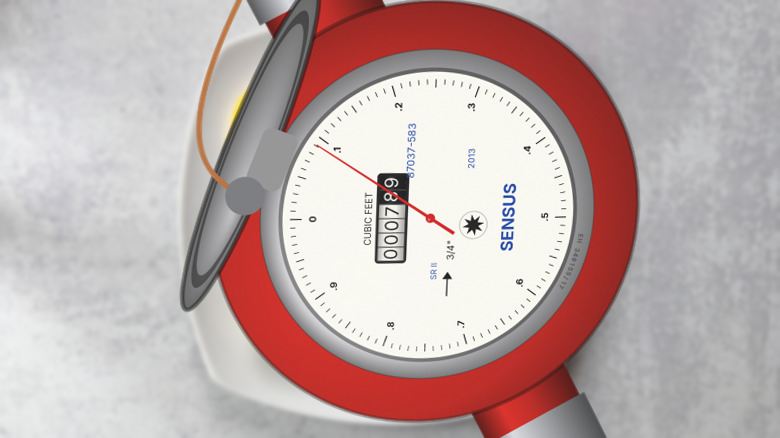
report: 789.09ft³
